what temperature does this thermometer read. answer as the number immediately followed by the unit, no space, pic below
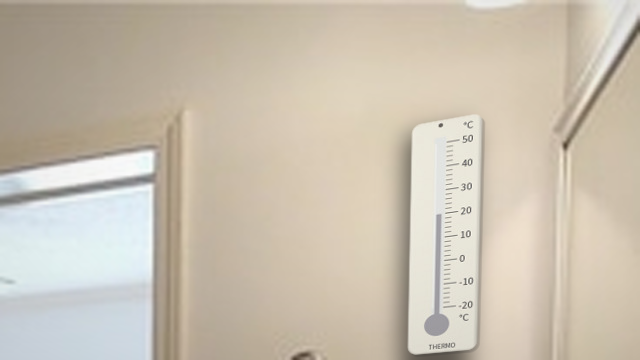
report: 20°C
